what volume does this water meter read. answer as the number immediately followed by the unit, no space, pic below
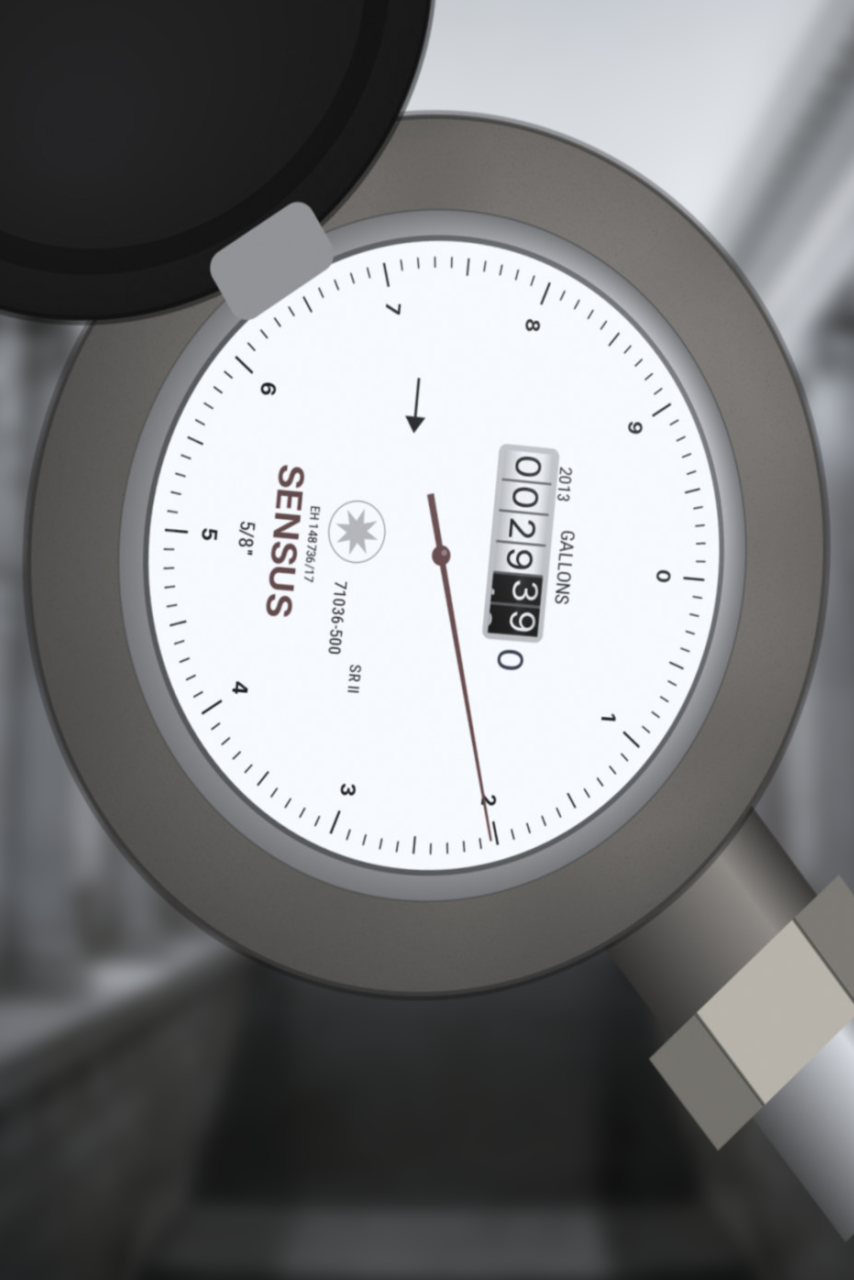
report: 29392.0gal
